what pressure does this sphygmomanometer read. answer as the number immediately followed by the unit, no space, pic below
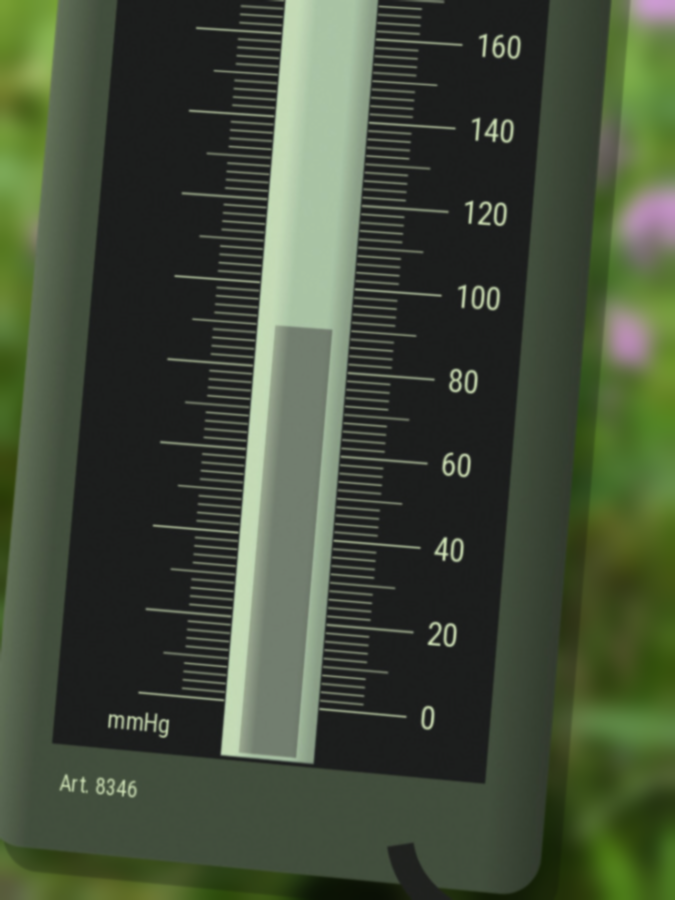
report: 90mmHg
